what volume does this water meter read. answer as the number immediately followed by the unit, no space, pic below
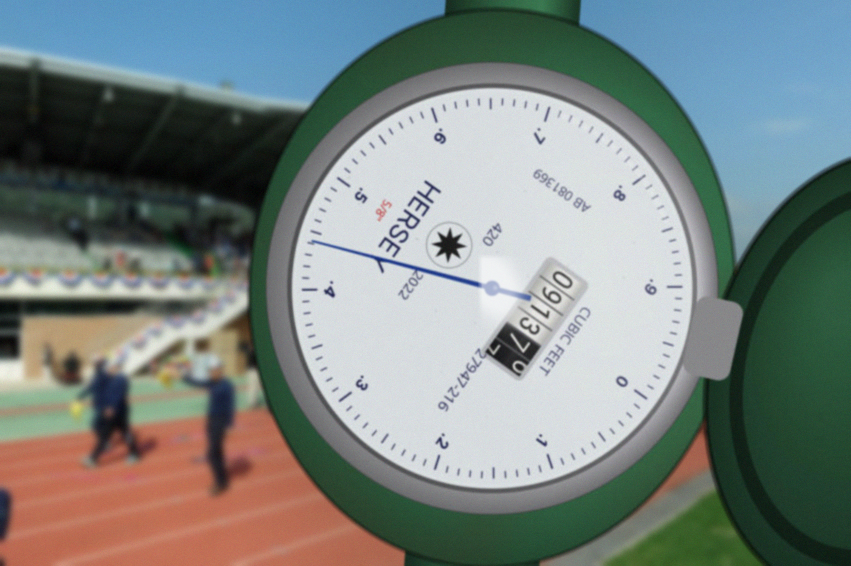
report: 91376.44ft³
